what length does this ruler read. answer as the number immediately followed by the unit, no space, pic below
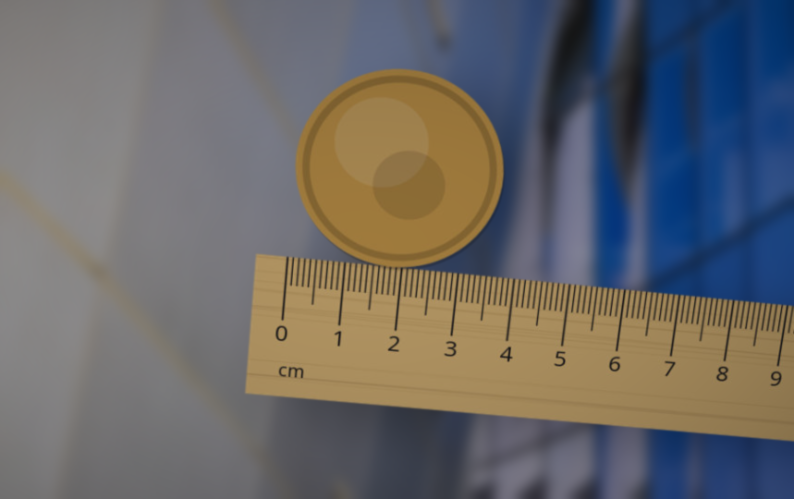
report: 3.6cm
